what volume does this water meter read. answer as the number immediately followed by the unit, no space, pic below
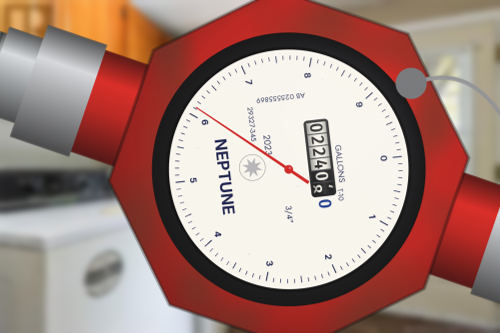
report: 224076.1gal
